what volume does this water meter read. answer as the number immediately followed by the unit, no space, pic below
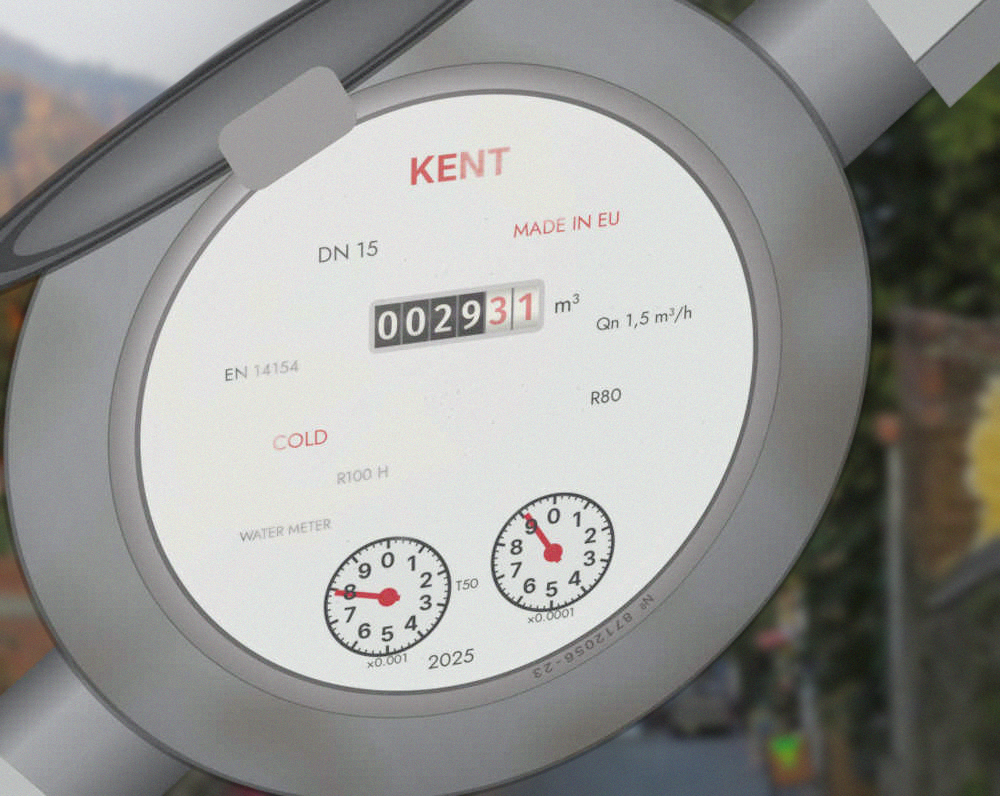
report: 29.3179m³
